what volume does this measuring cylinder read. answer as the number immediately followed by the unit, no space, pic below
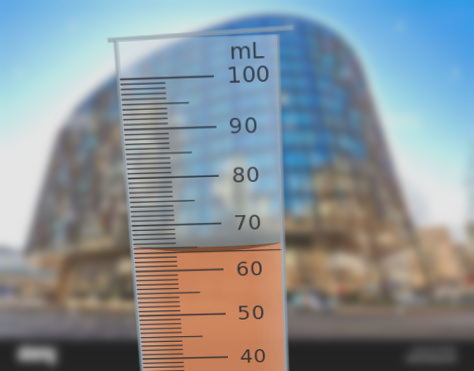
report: 64mL
